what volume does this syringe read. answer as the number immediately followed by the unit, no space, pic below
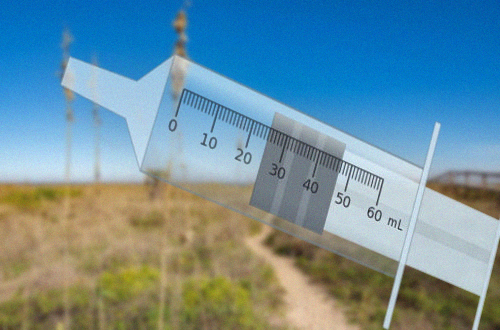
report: 25mL
